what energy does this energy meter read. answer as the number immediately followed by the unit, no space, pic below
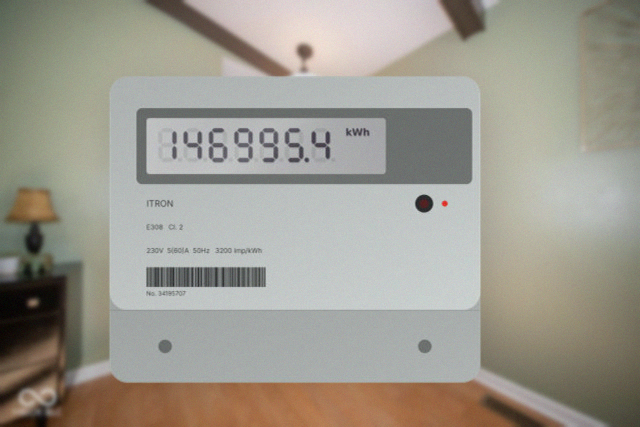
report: 146995.4kWh
